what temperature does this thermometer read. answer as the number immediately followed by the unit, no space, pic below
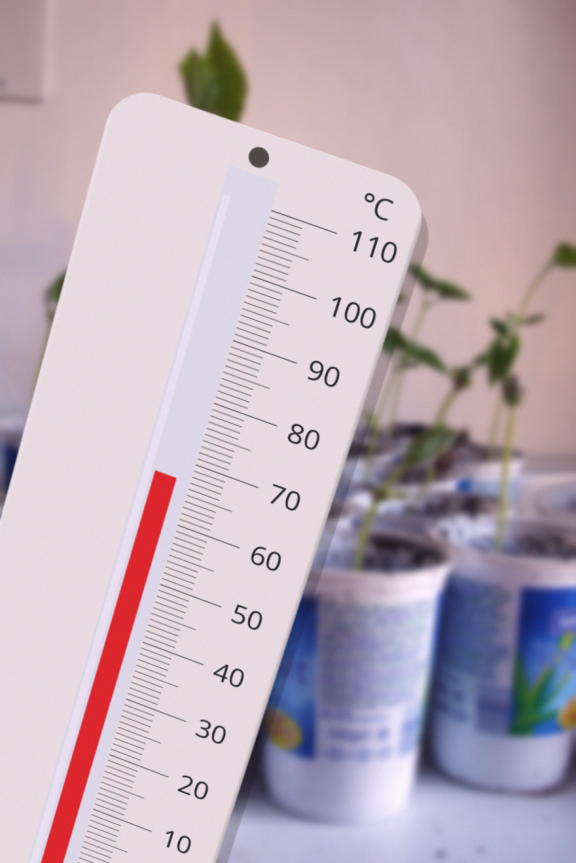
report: 67°C
